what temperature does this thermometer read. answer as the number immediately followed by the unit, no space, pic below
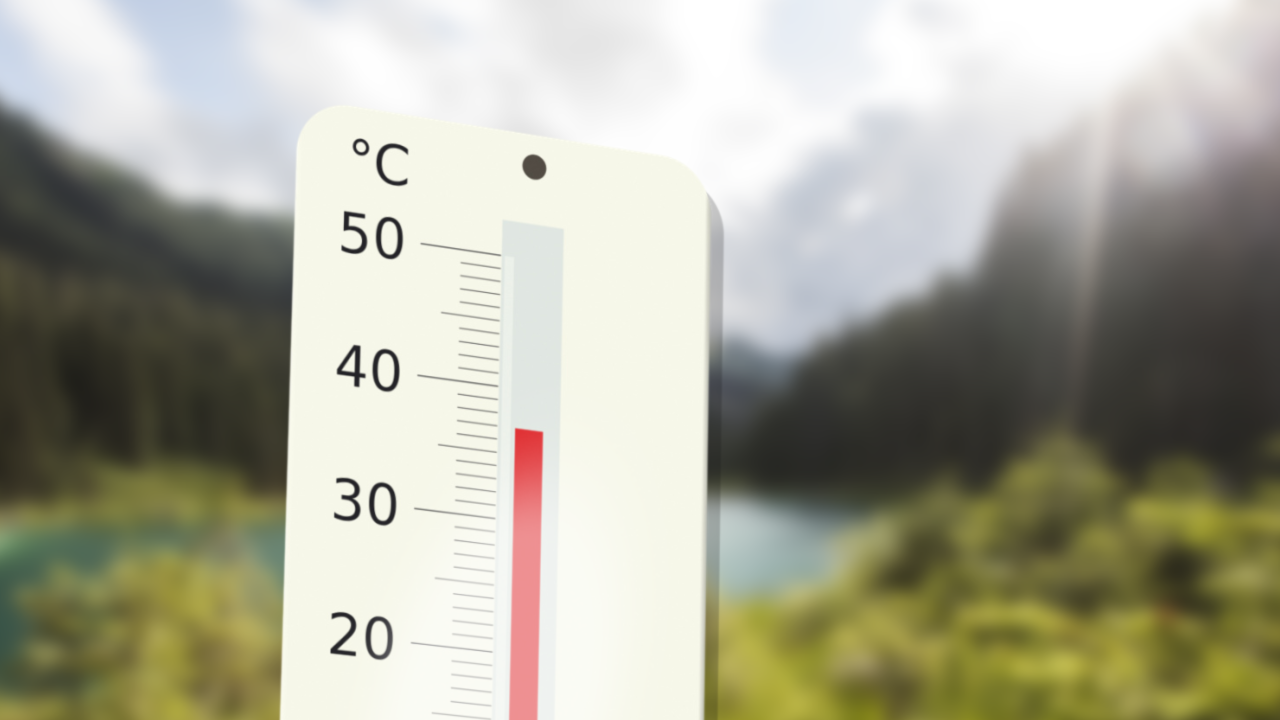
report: 37°C
